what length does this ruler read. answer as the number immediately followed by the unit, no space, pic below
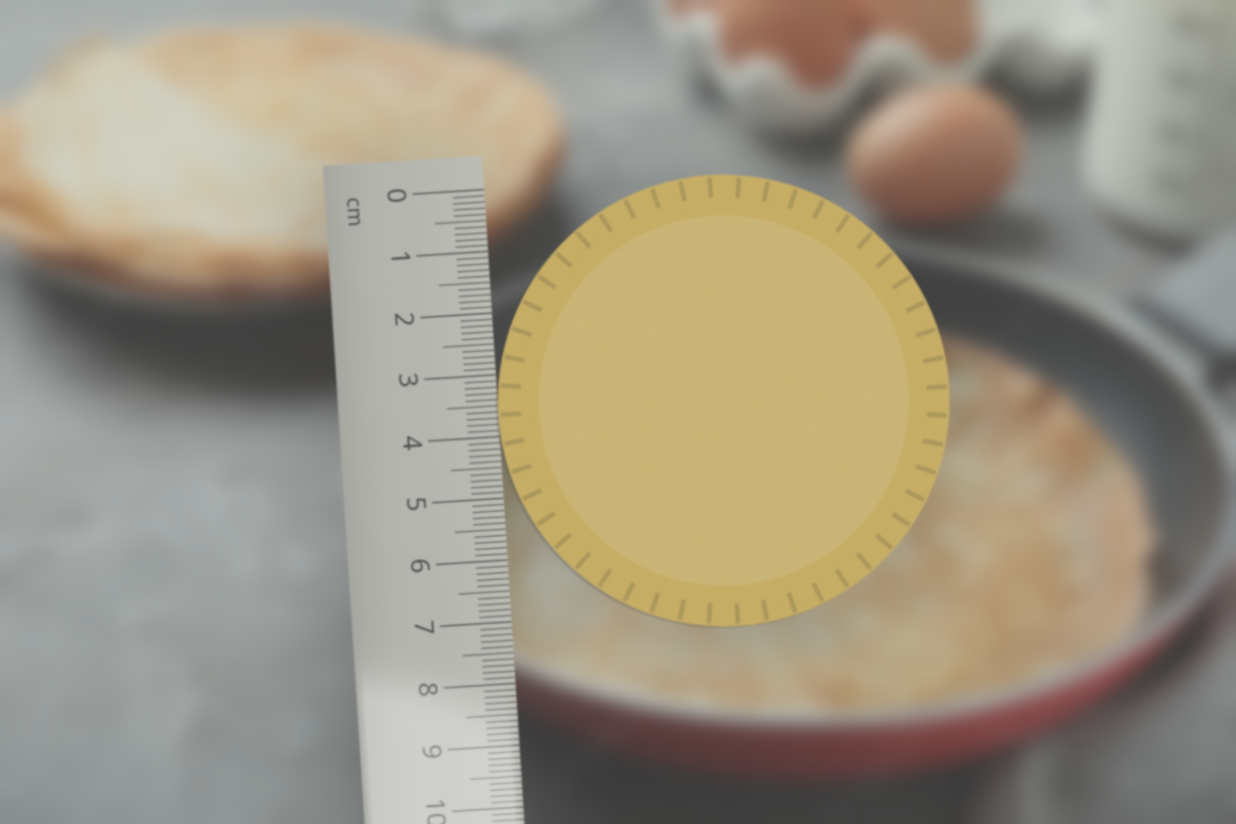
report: 7.3cm
